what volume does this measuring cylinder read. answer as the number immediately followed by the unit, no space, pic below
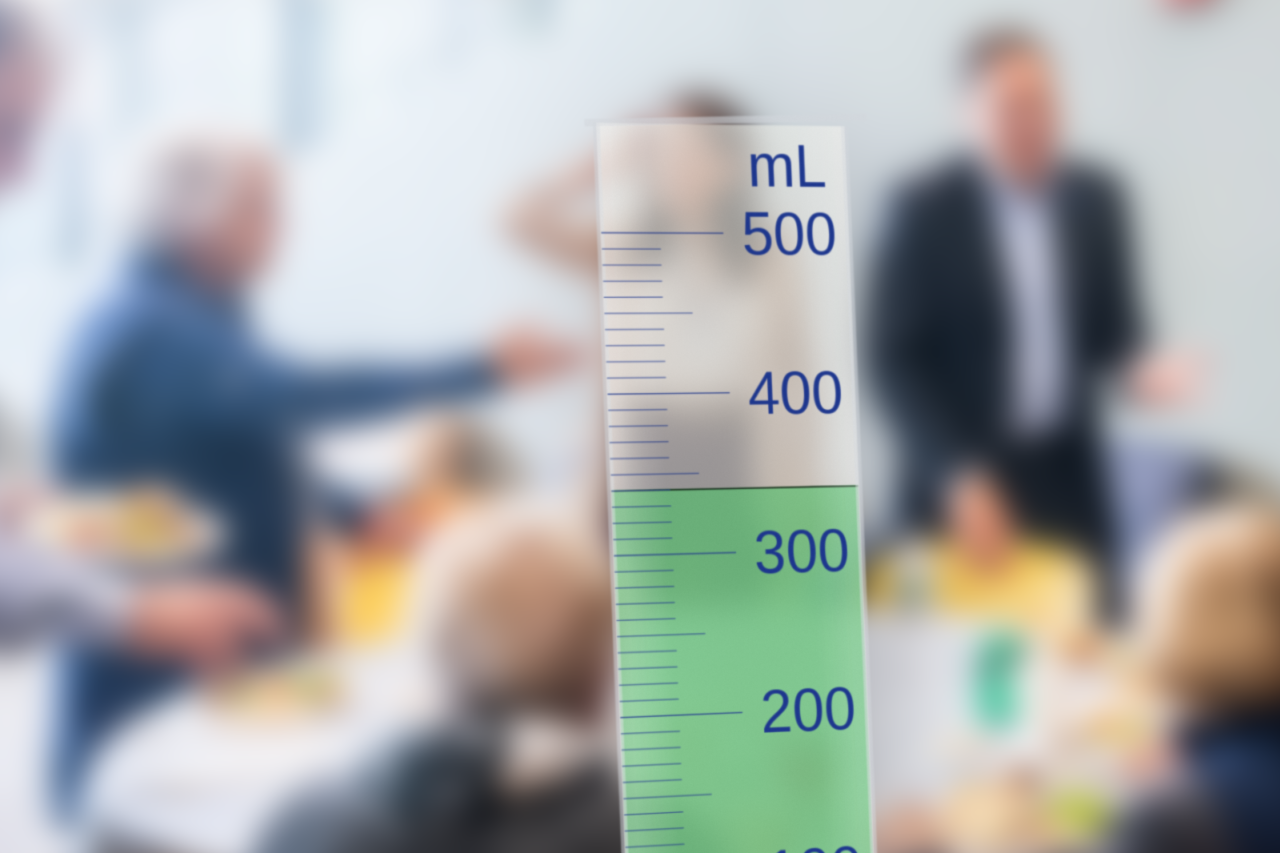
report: 340mL
